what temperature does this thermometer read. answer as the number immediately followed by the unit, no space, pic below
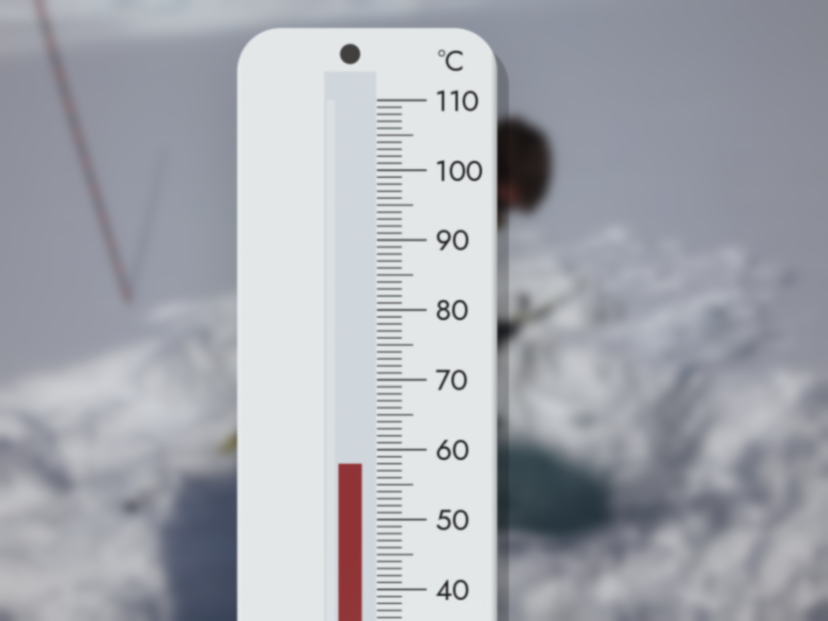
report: 58°C
